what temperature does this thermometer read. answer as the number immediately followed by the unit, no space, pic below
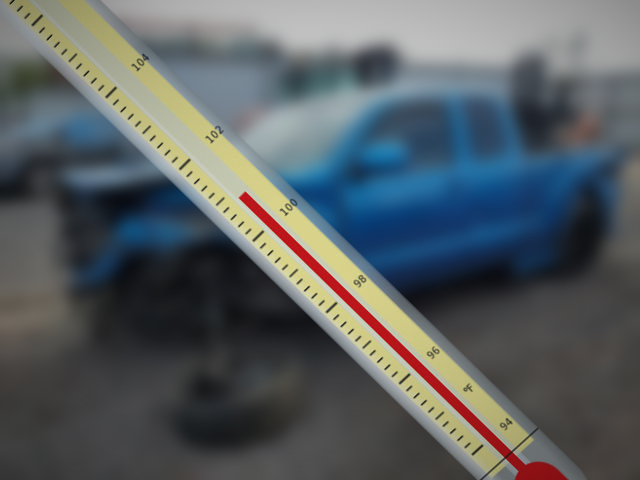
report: 100.8°F
